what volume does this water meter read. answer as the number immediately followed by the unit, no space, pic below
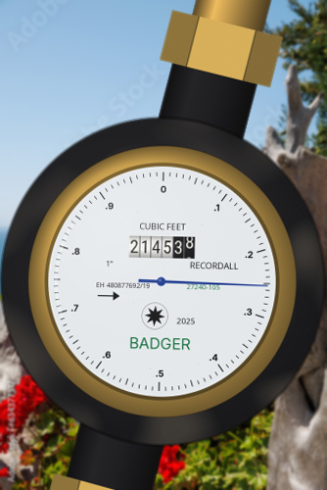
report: 214538.25ft³
